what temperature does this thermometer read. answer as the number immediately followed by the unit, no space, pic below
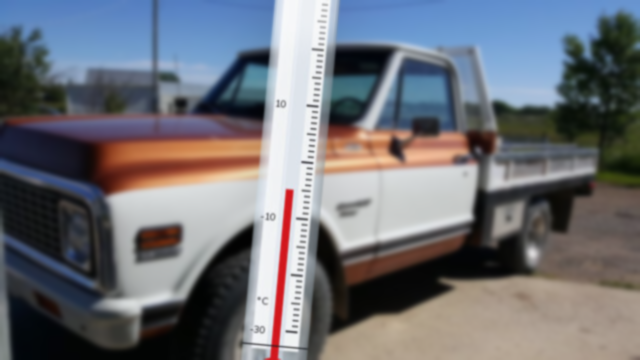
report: -5°C
